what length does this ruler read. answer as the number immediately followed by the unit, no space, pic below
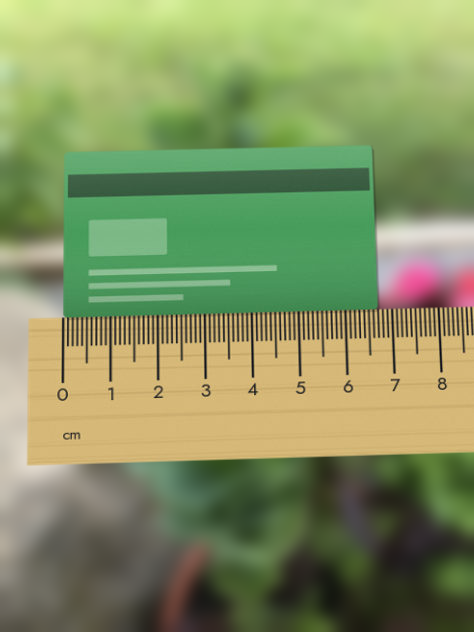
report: 6.7cm
